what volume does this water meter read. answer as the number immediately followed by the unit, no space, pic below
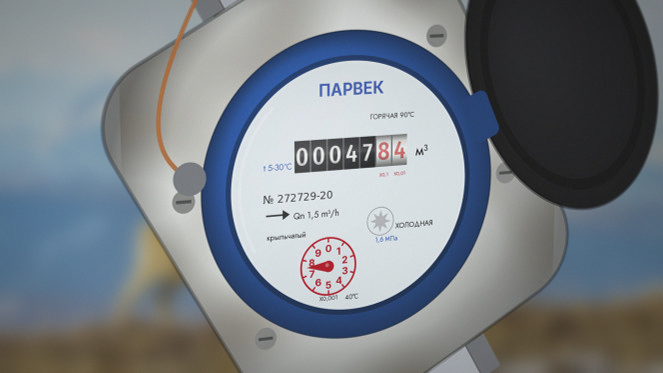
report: 47.847m³
